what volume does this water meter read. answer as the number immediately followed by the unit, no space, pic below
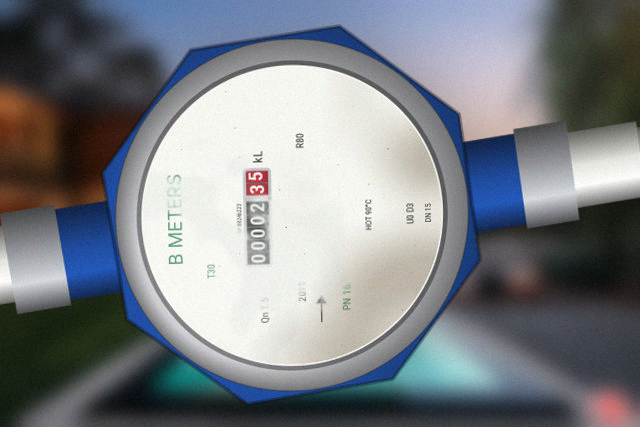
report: 2.35kL
